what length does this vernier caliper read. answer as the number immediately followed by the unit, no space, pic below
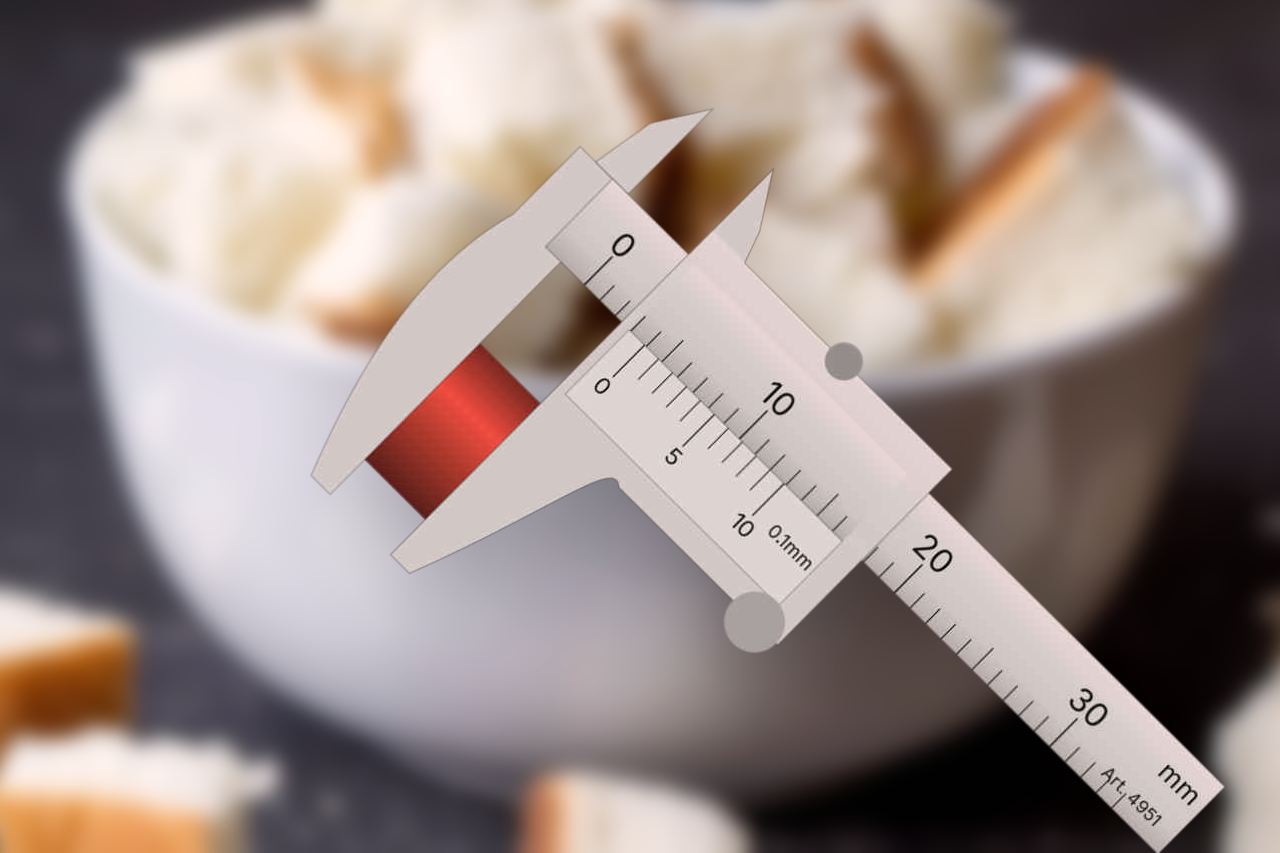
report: 3.9mm
